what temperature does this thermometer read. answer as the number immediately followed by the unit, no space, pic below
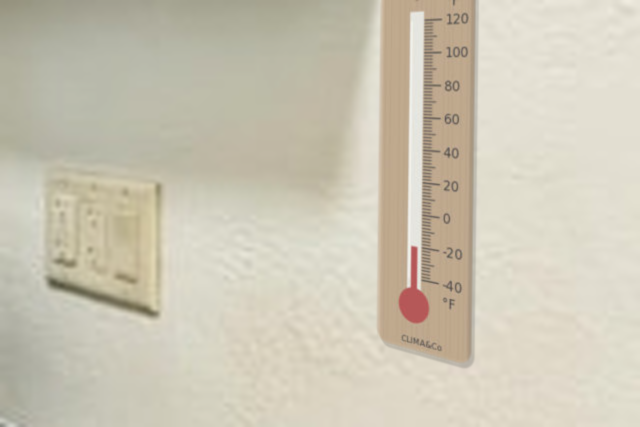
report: -20°F
